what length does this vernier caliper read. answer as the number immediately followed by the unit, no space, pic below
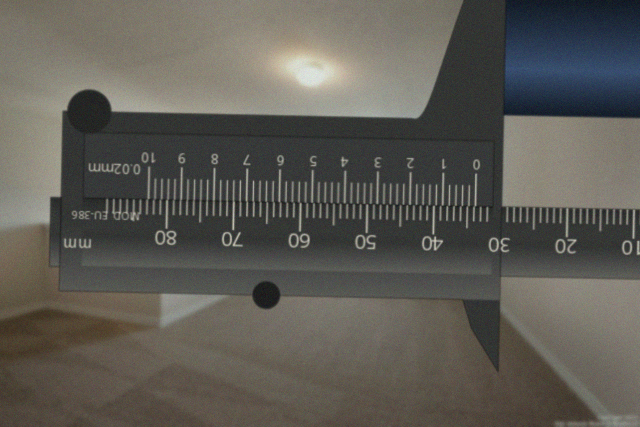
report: 33.8mm
